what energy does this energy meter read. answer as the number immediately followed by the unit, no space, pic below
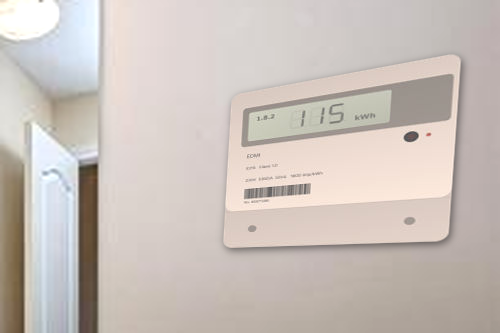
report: 115kWh
